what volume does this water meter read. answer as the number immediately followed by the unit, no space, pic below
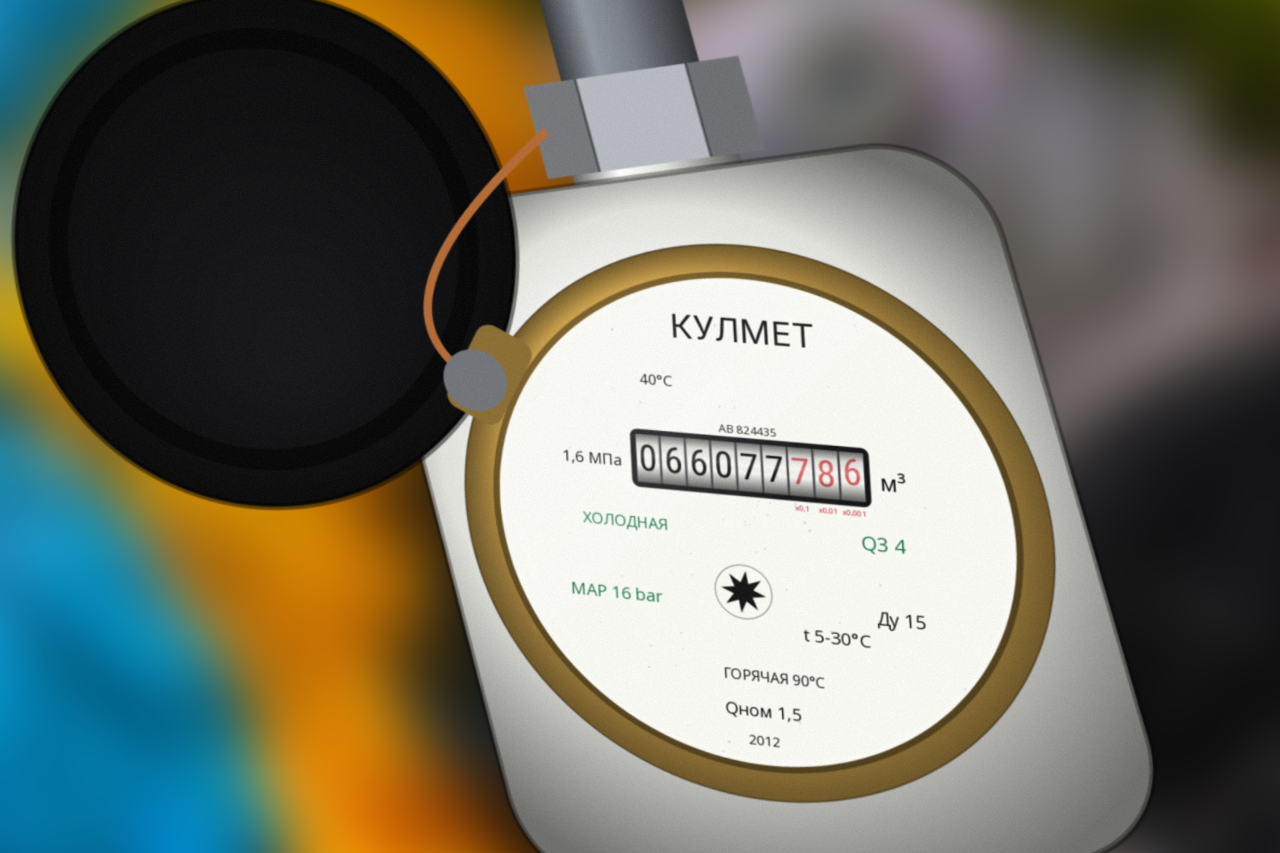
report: 66077.786m³
